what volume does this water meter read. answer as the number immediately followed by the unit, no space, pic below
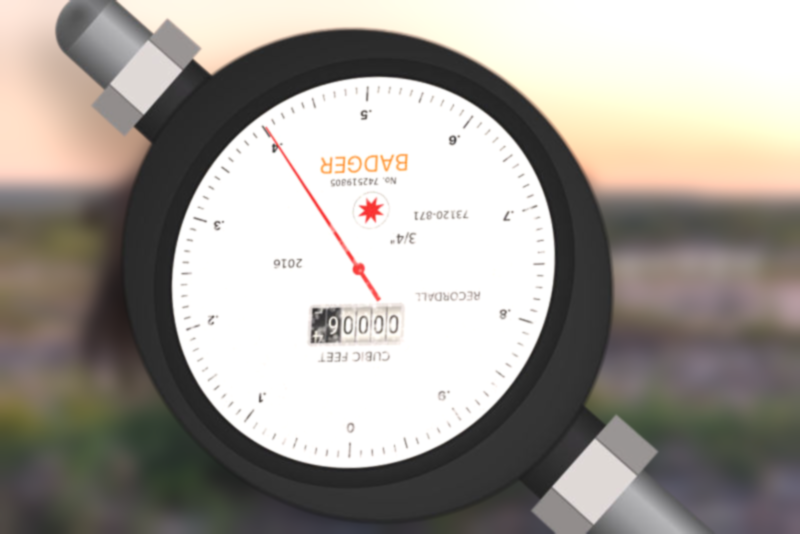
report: 64.40ft³
